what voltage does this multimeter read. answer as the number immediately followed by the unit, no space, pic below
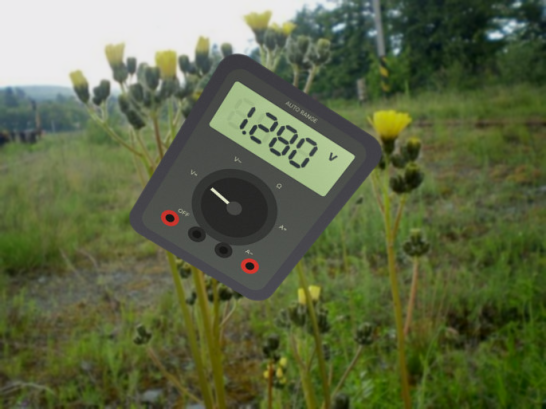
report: 1.280V
